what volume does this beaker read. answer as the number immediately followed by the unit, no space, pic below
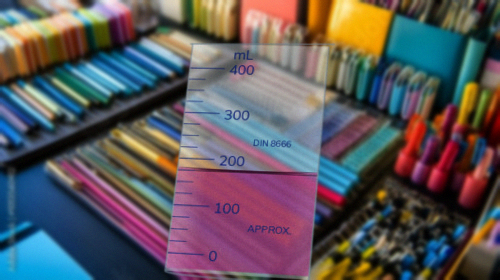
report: 175mL
